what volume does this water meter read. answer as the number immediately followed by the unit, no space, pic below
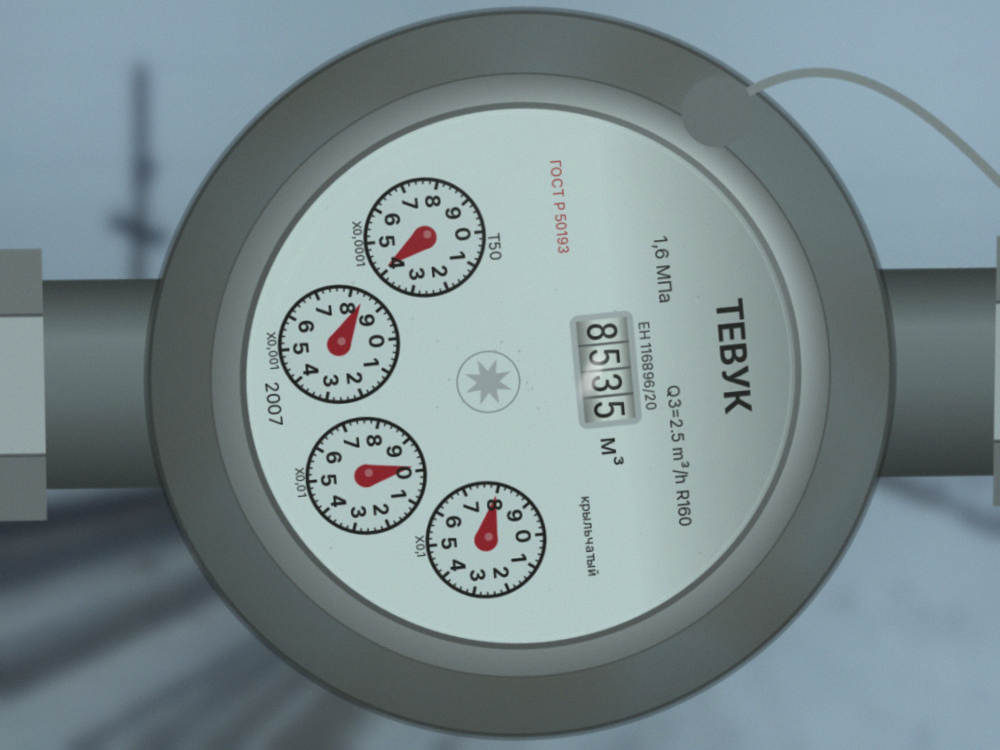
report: 8535.7984m³
